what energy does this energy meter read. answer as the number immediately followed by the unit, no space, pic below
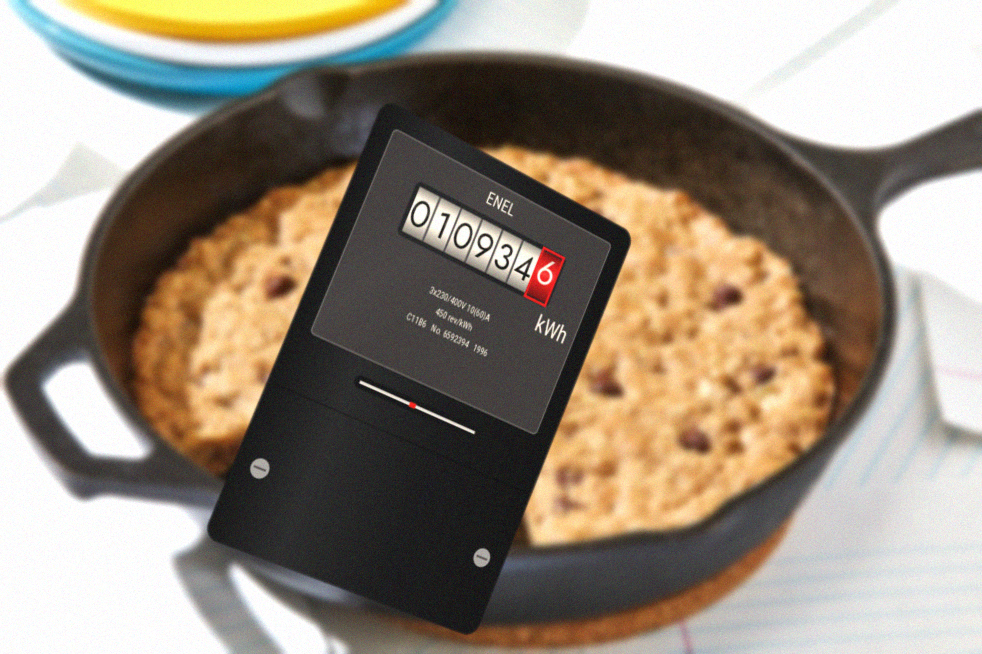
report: 10934.6kWh
